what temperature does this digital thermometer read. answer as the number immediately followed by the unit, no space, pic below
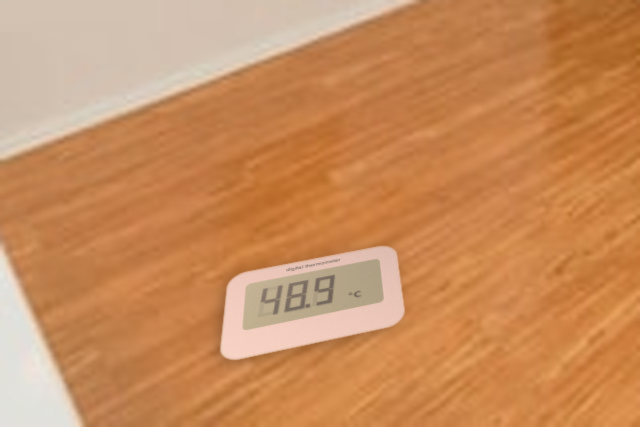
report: 48.9°C
